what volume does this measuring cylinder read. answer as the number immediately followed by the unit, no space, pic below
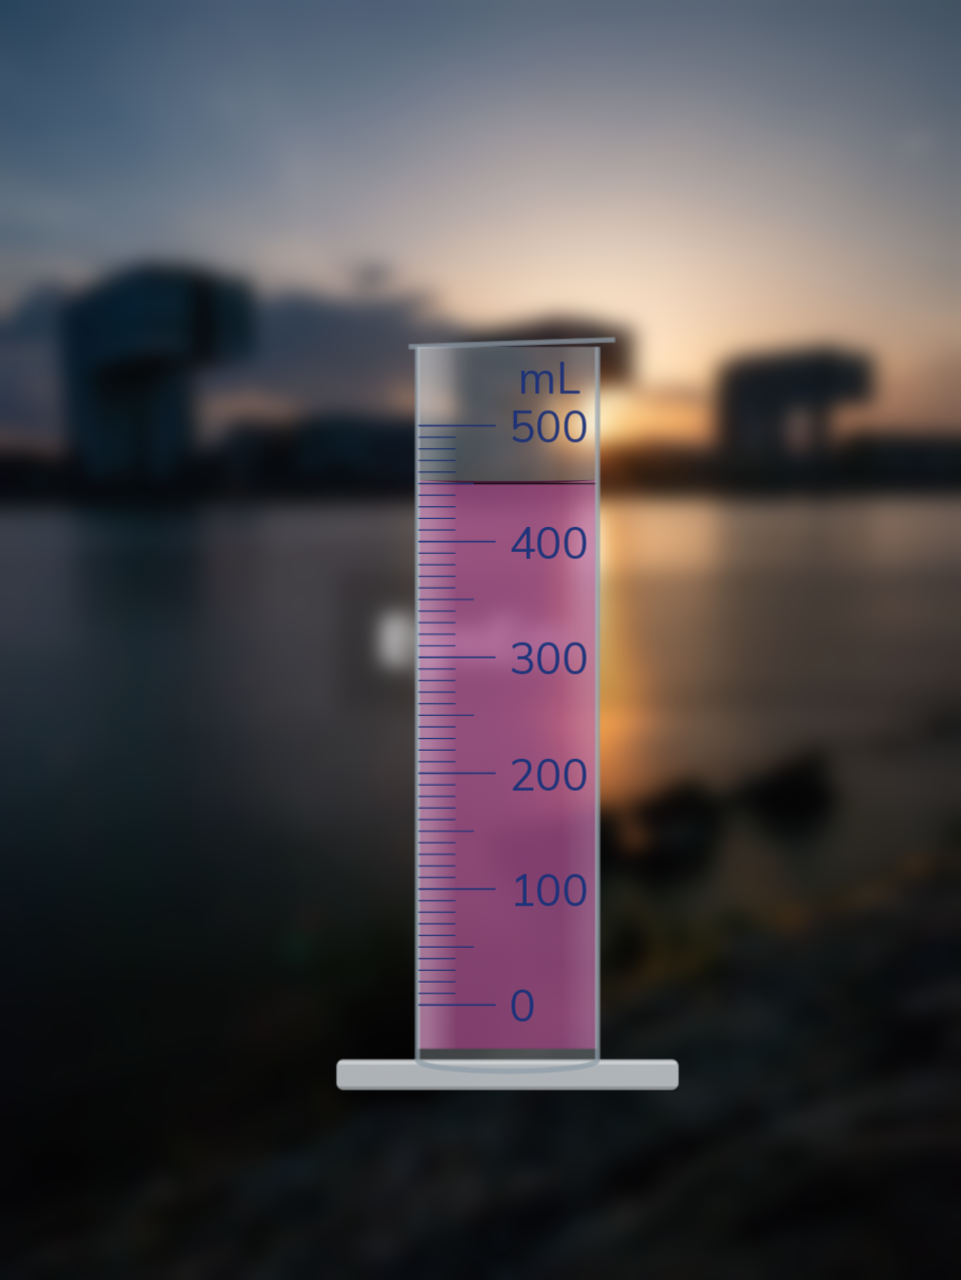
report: 450mL
